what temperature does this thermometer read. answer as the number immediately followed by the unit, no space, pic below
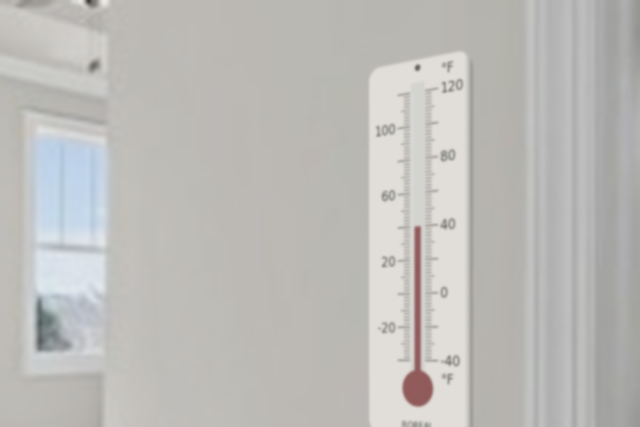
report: 40°F
